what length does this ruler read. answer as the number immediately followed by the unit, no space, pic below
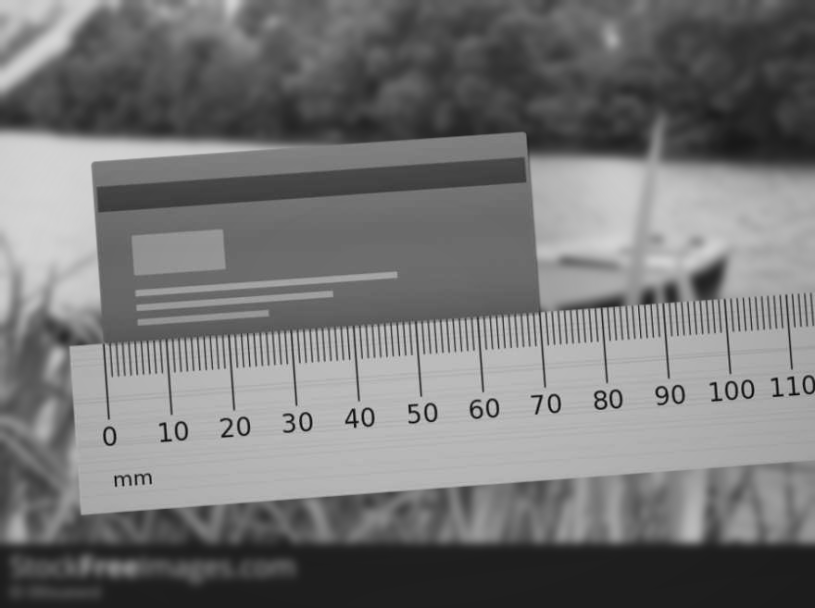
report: 70mm
